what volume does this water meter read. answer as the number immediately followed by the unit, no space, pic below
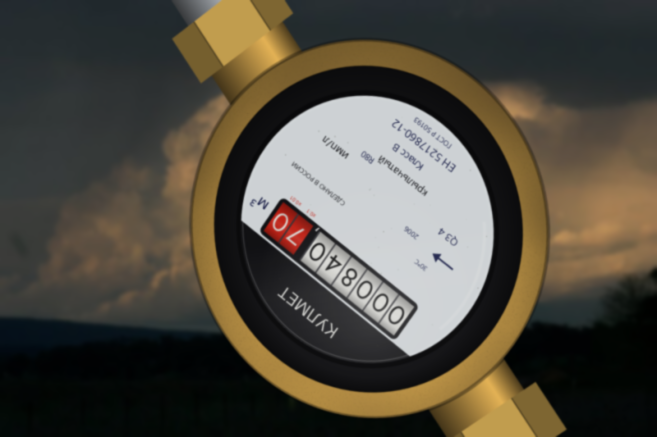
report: 840.70m³
